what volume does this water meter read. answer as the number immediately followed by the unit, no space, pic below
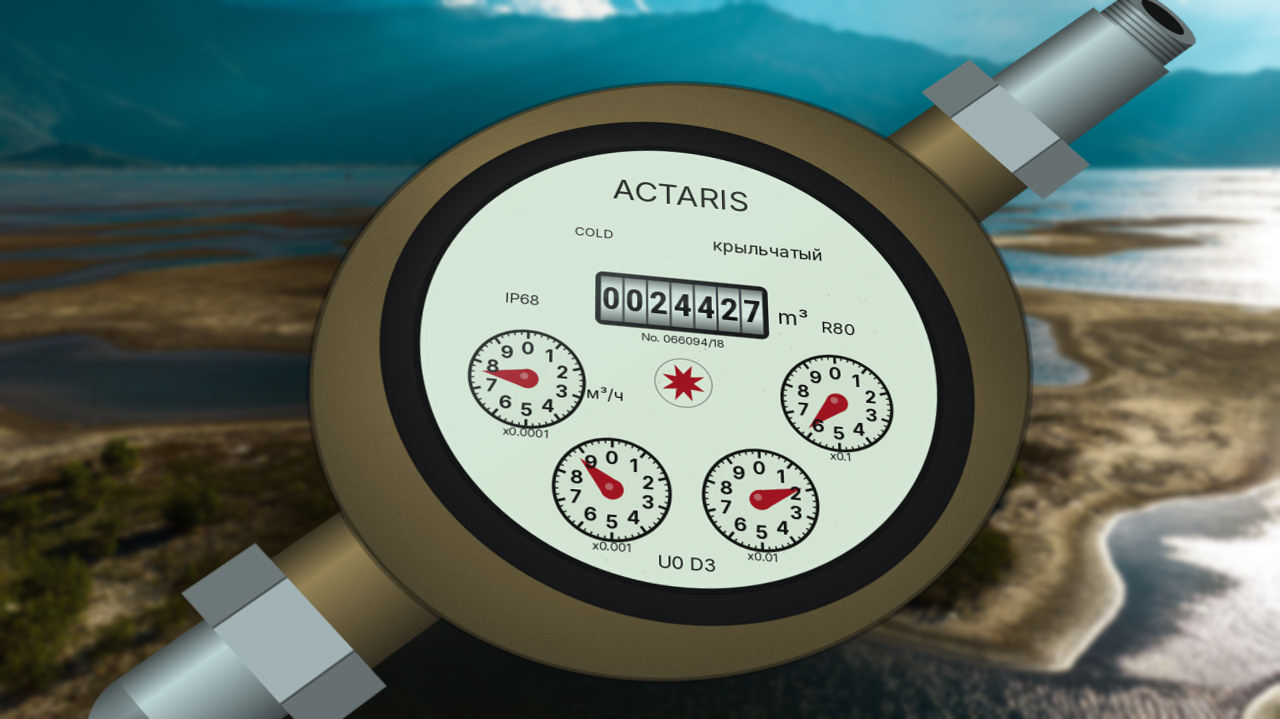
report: 24427.6187m³
